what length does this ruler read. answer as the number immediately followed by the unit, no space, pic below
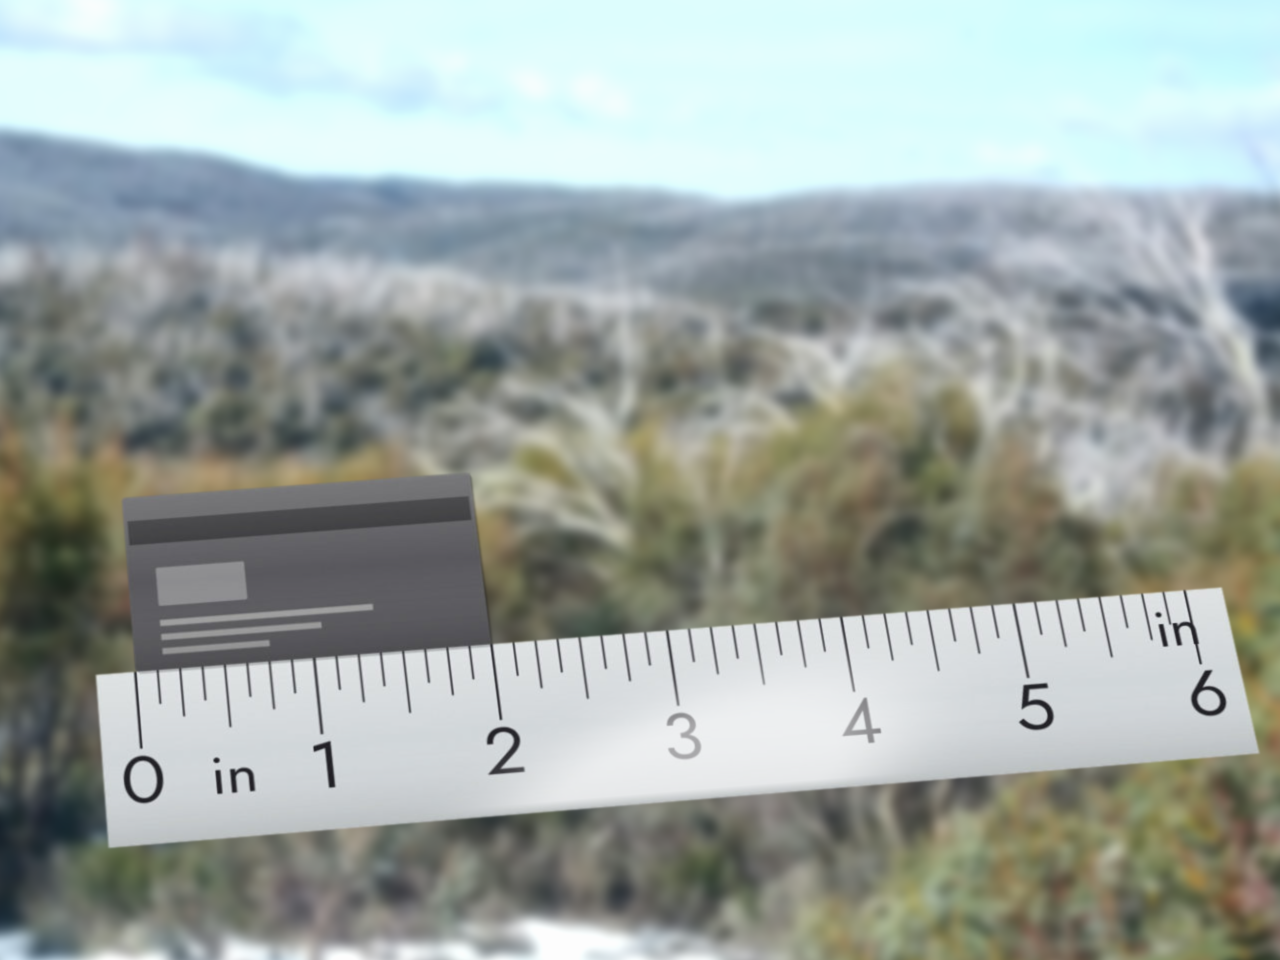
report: 2in
